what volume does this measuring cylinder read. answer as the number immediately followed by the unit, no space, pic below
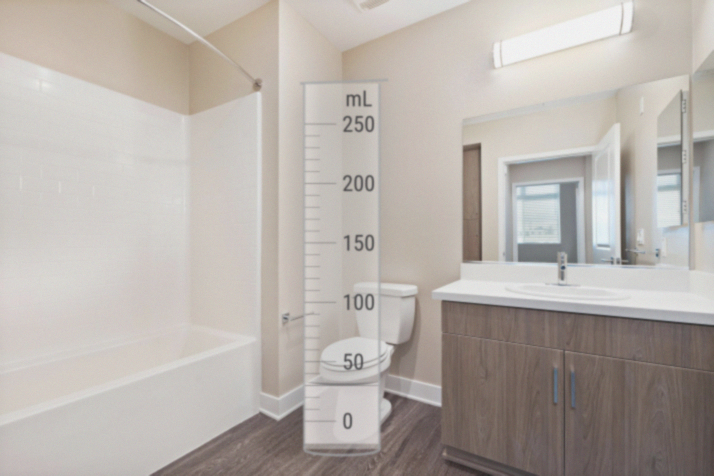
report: 30mL
